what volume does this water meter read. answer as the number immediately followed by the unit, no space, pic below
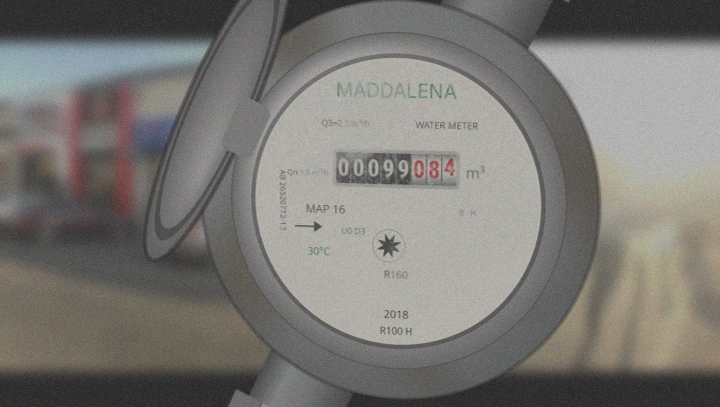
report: 99.084m³
